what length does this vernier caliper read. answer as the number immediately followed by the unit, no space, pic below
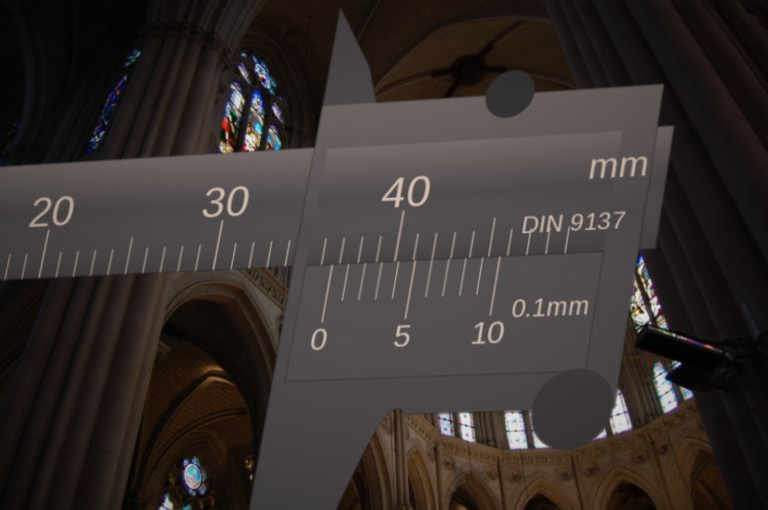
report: 36.6mm
